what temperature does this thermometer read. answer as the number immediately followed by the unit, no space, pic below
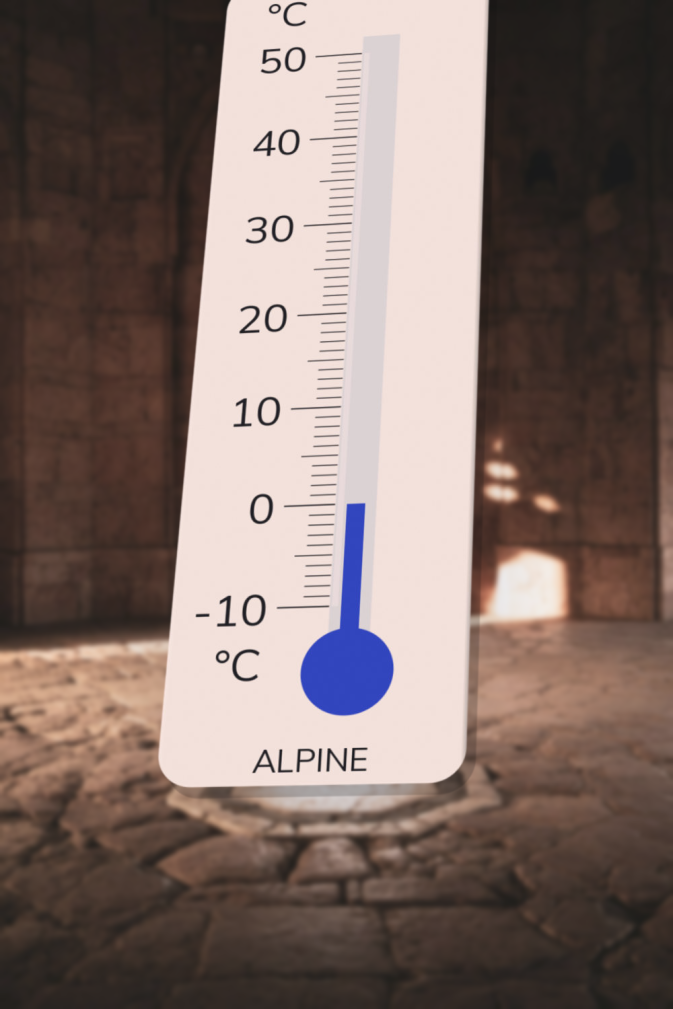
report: 0°C
